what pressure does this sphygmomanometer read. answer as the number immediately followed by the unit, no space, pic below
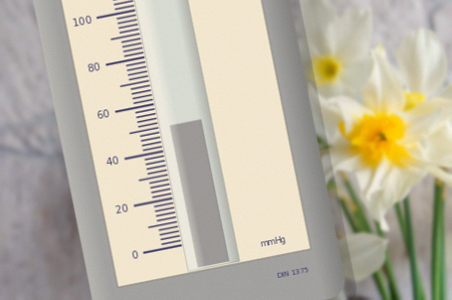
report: 50mmHg
